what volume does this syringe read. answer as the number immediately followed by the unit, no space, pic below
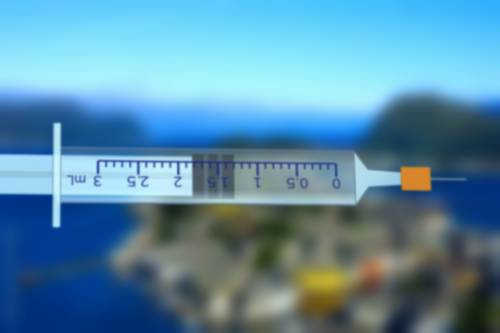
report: 1.3mL
